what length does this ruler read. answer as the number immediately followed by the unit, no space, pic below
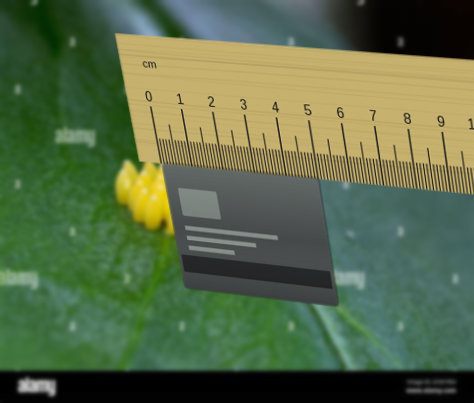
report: 5cm
